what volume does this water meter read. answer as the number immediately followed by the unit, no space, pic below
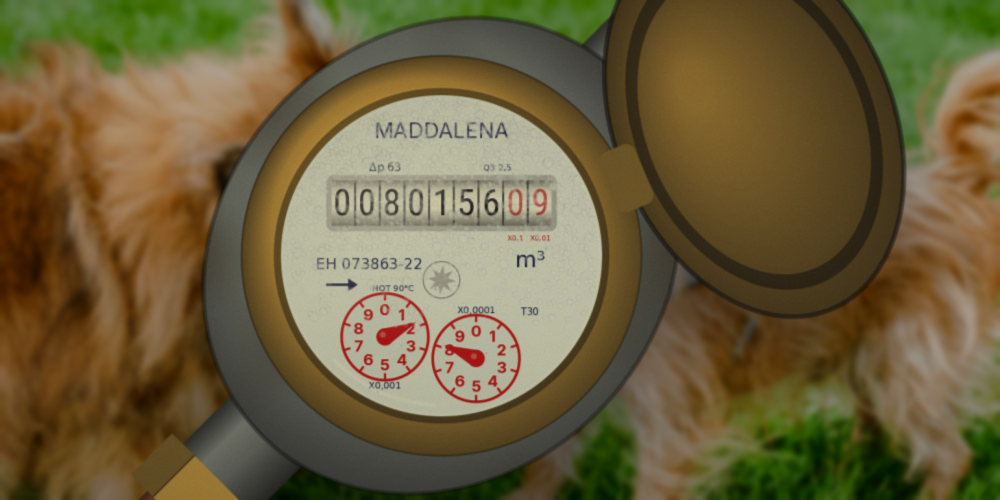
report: 80156.0918m³
